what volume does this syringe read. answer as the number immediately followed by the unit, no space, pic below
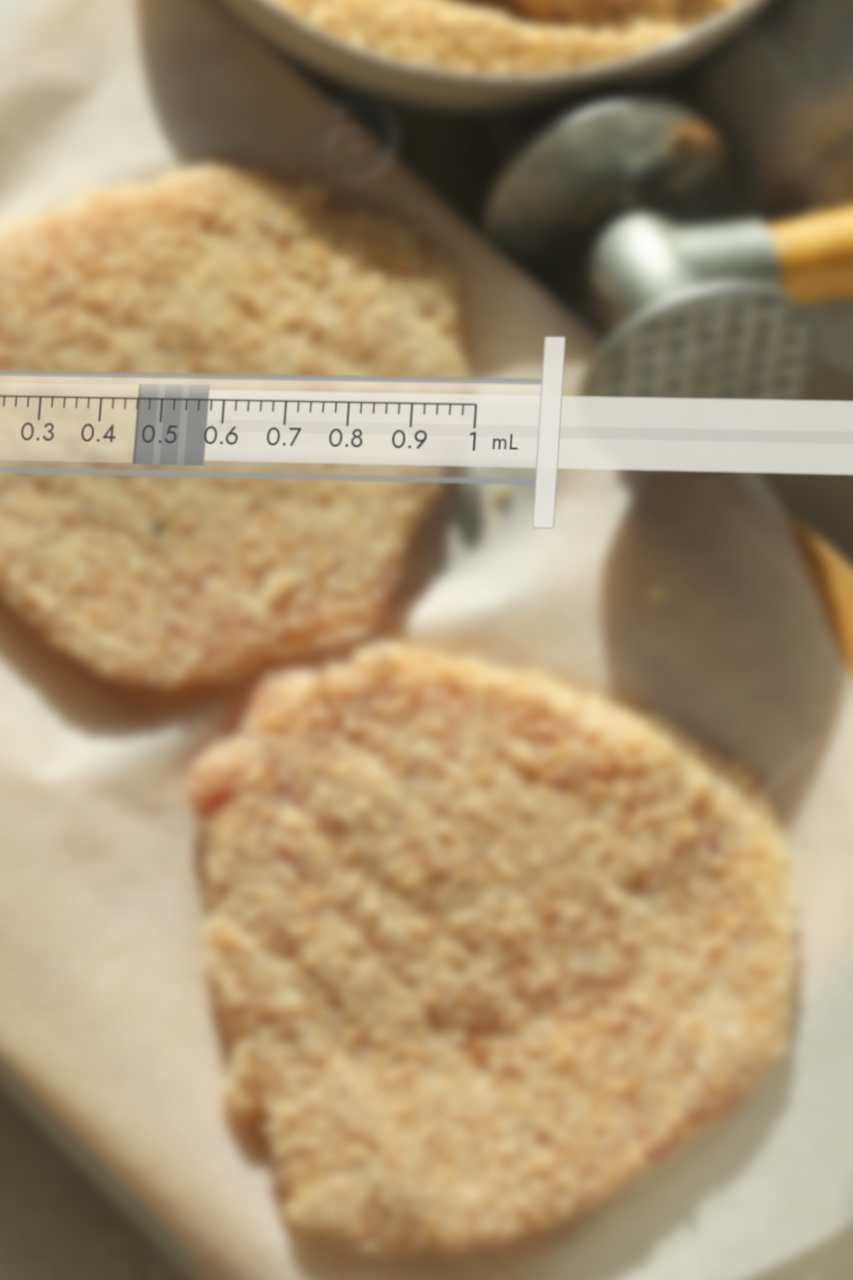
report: 0.46mL
